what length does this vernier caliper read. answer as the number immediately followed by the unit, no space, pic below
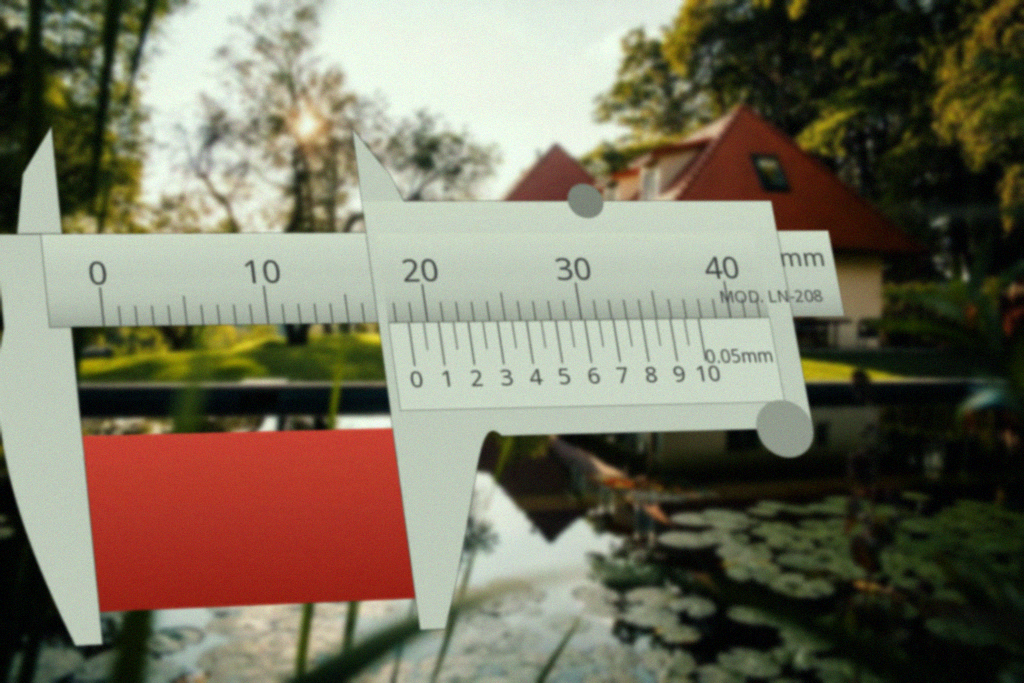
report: 18.8mm
